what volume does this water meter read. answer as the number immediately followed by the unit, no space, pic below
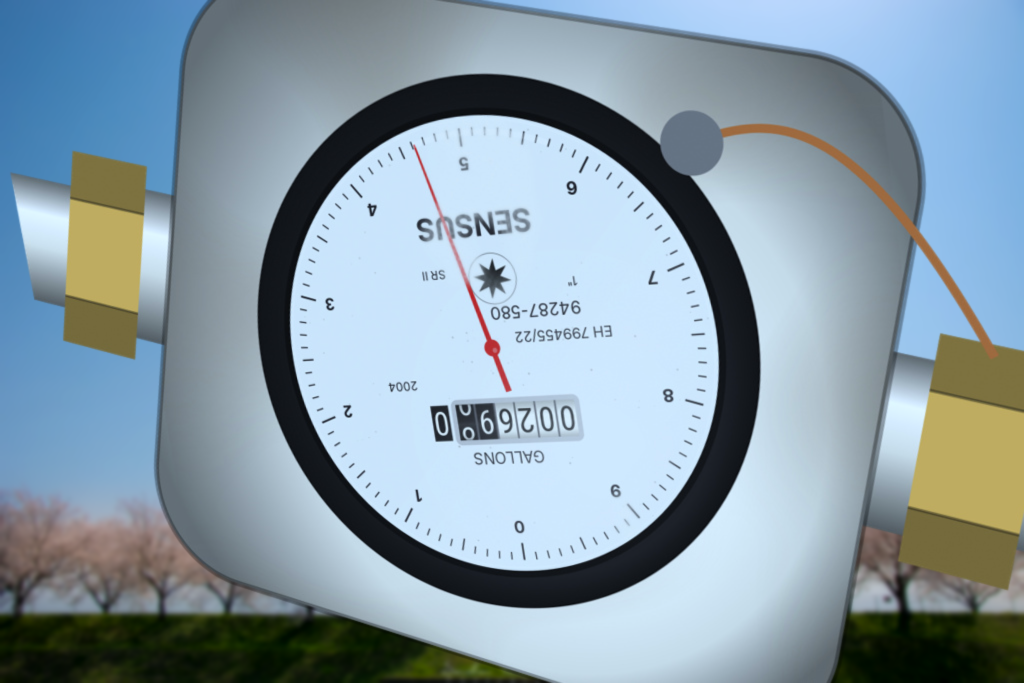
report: 26984.6gal
